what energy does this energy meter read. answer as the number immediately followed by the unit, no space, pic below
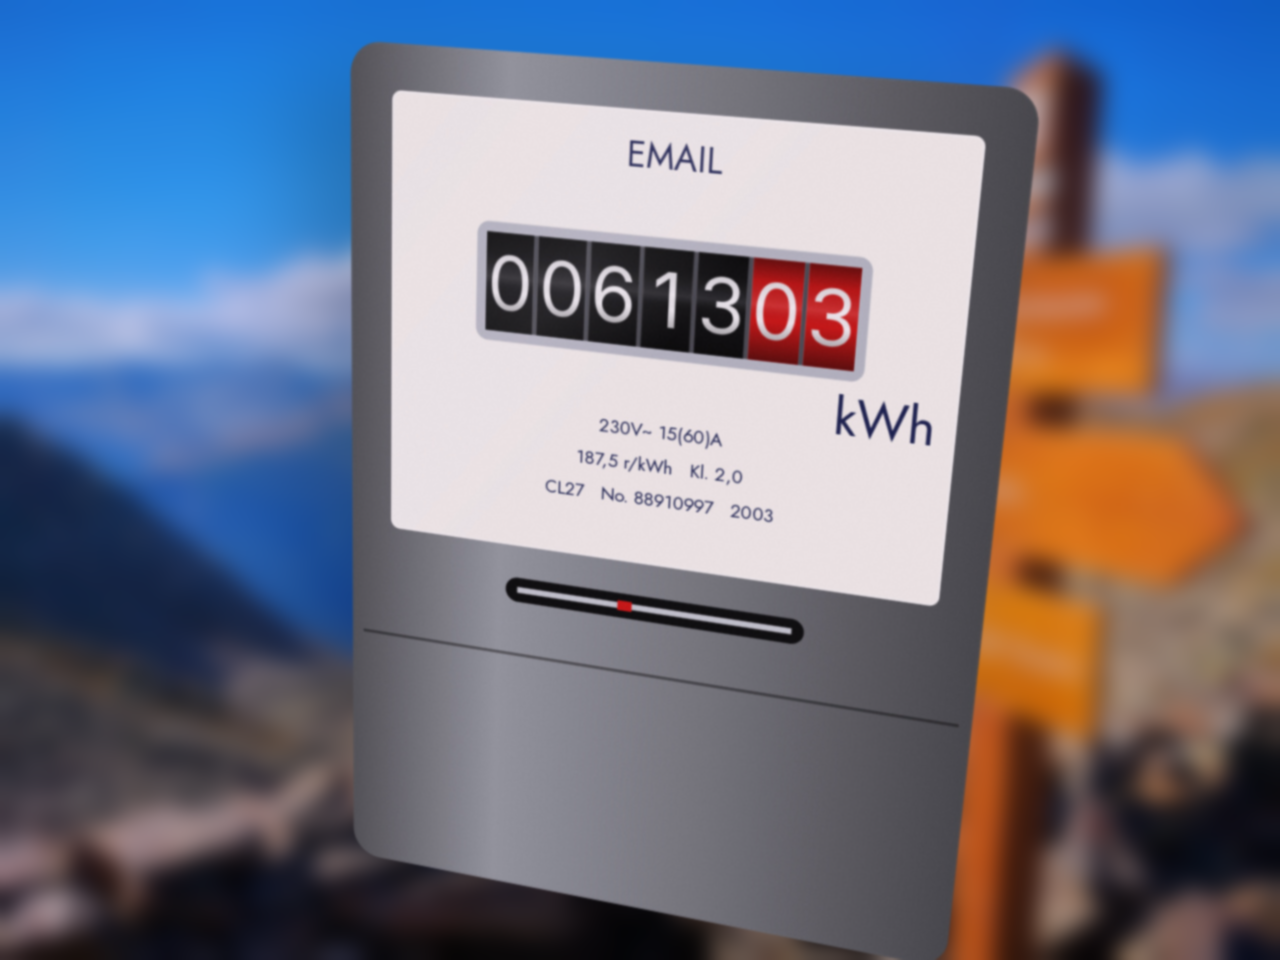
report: 613.03kWh
